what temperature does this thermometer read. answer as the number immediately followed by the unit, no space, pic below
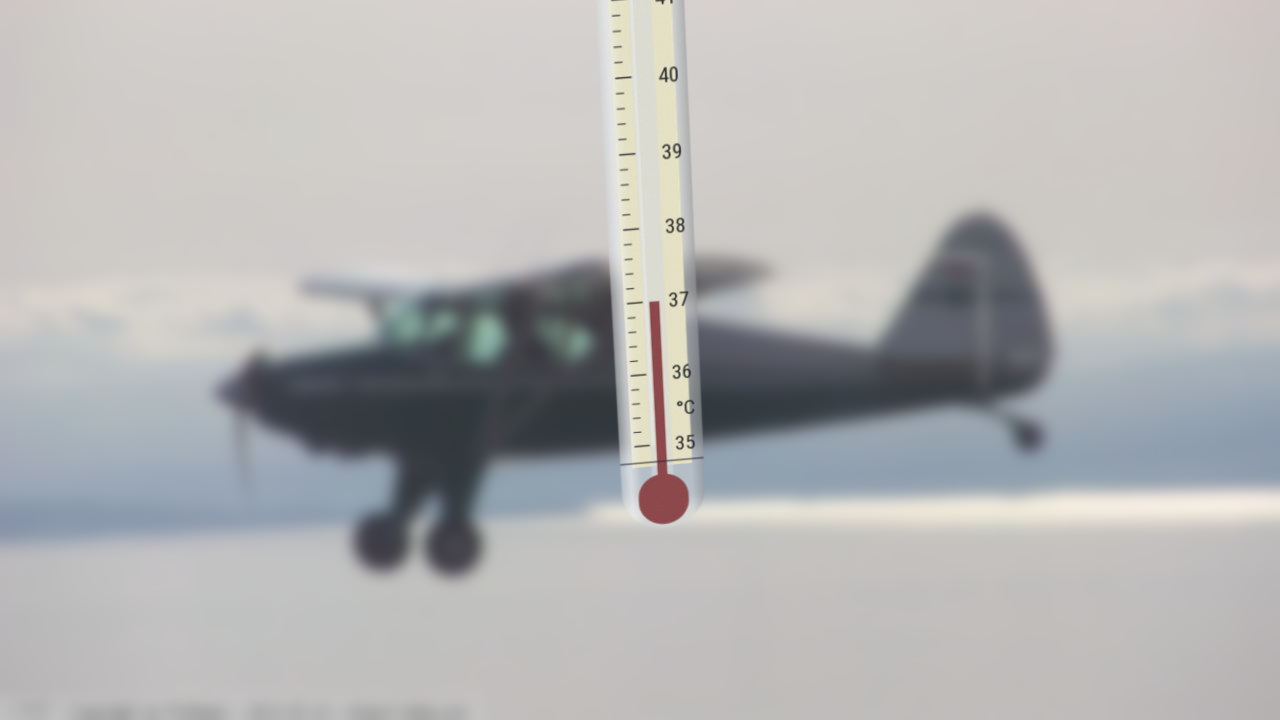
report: 37°C
